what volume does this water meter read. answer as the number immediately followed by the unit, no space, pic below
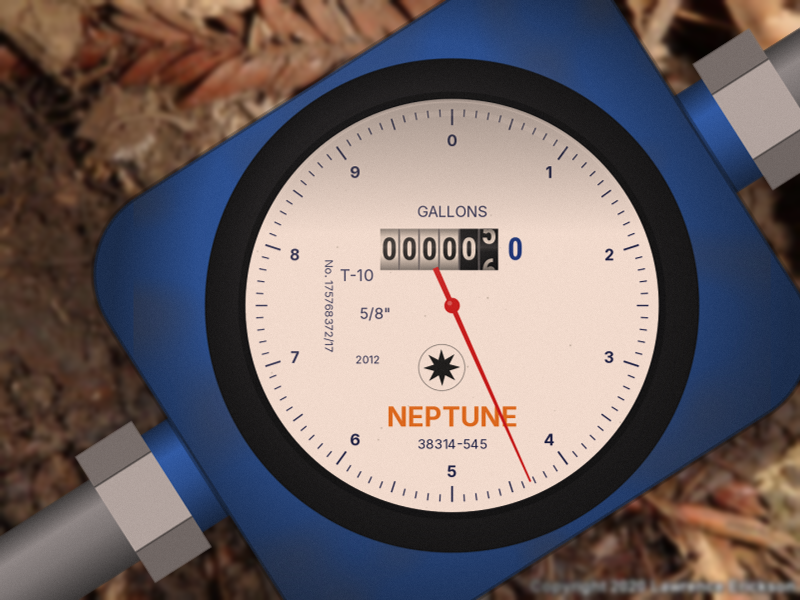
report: 54.3gal
